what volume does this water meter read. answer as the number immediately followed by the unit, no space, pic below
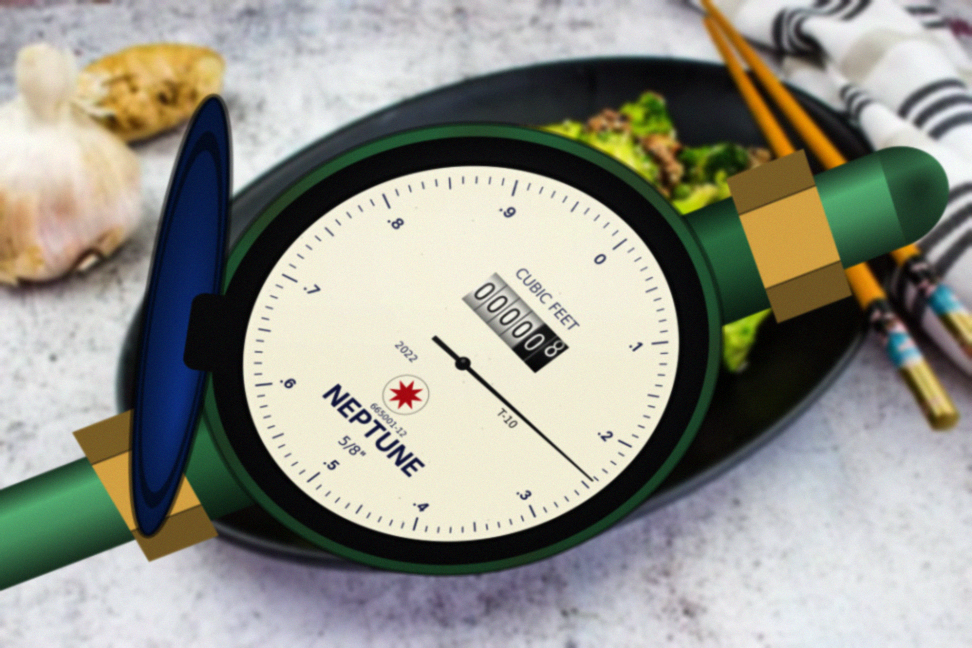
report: 8.24ft³
